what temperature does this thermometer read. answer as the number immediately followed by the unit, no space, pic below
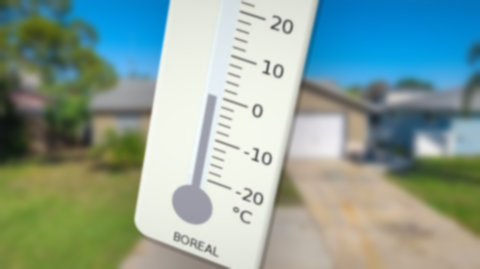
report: 0°C
